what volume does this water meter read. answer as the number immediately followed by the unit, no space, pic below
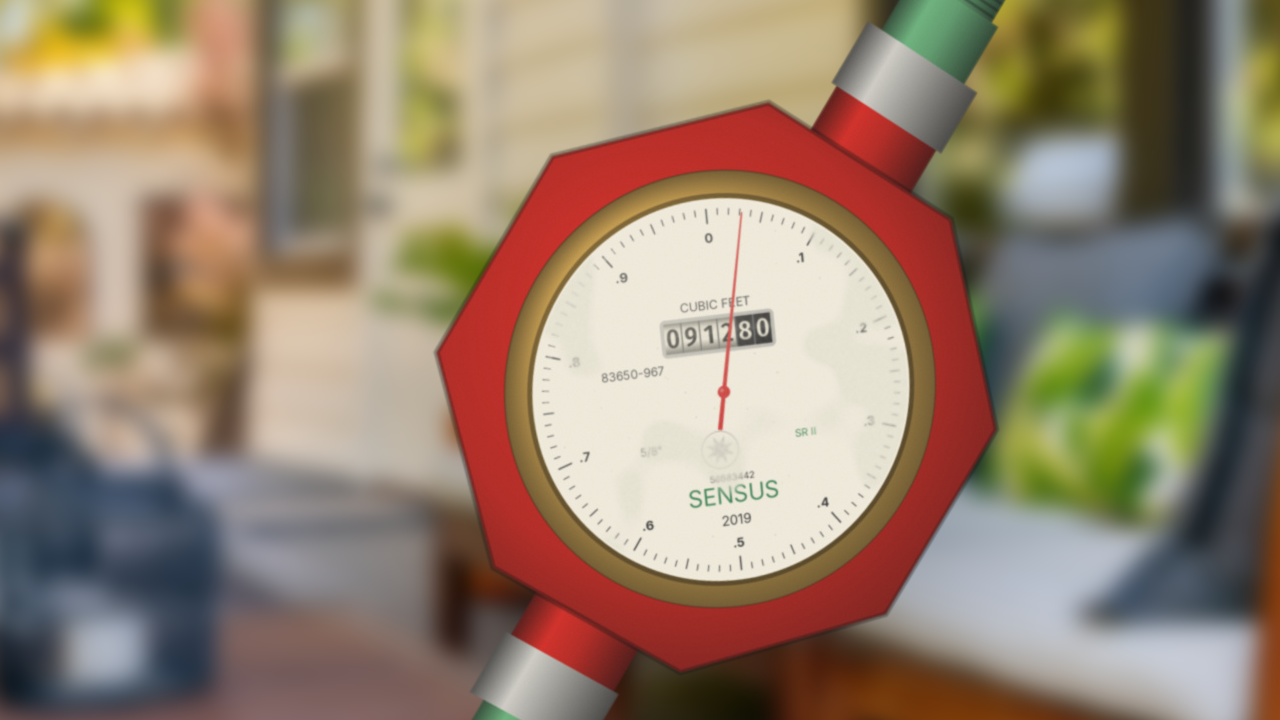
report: 91280.03ft³
